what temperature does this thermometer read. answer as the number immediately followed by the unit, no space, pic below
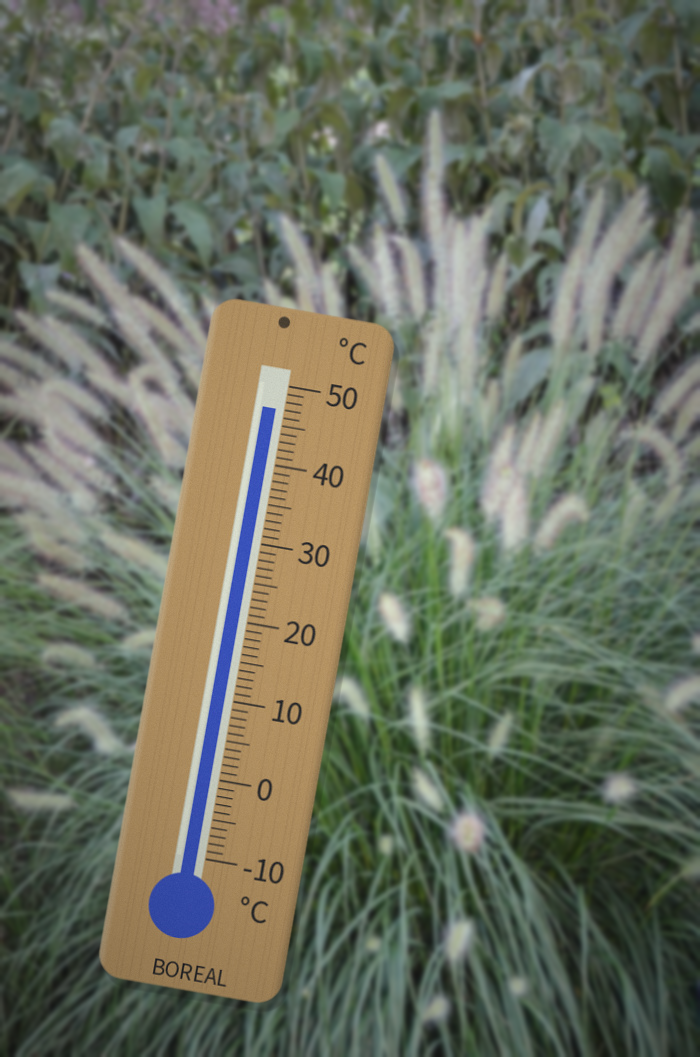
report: 47°C
